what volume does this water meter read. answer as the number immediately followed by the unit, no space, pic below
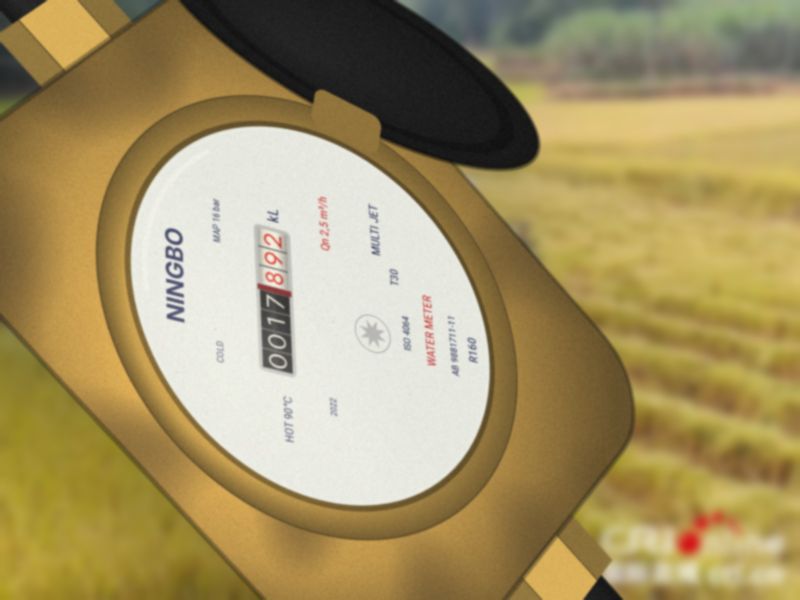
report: 17.892kL
